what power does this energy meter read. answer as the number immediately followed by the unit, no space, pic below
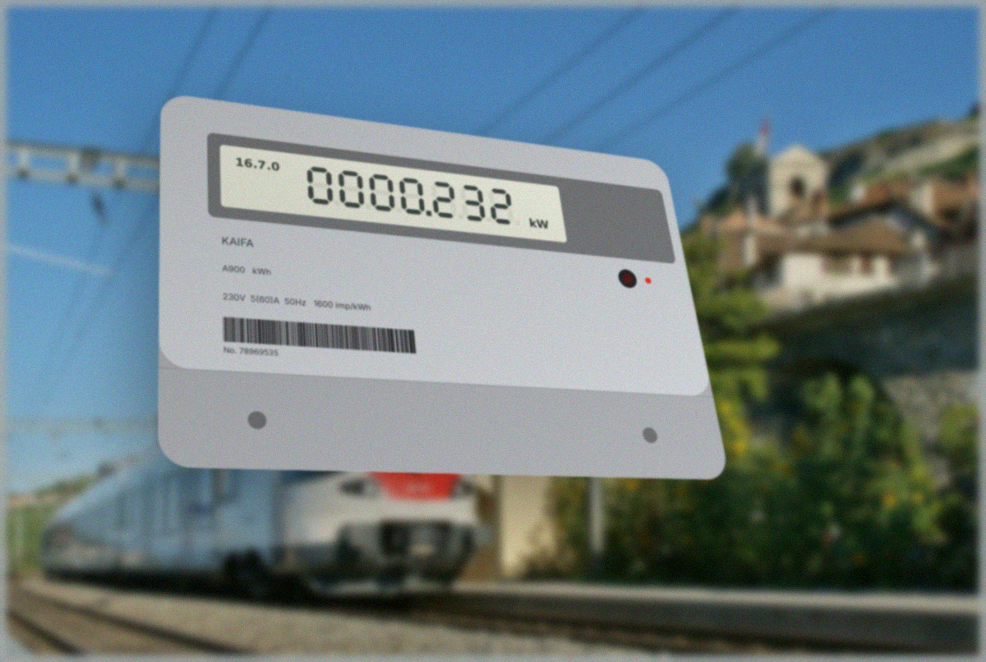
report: 0.232kW
